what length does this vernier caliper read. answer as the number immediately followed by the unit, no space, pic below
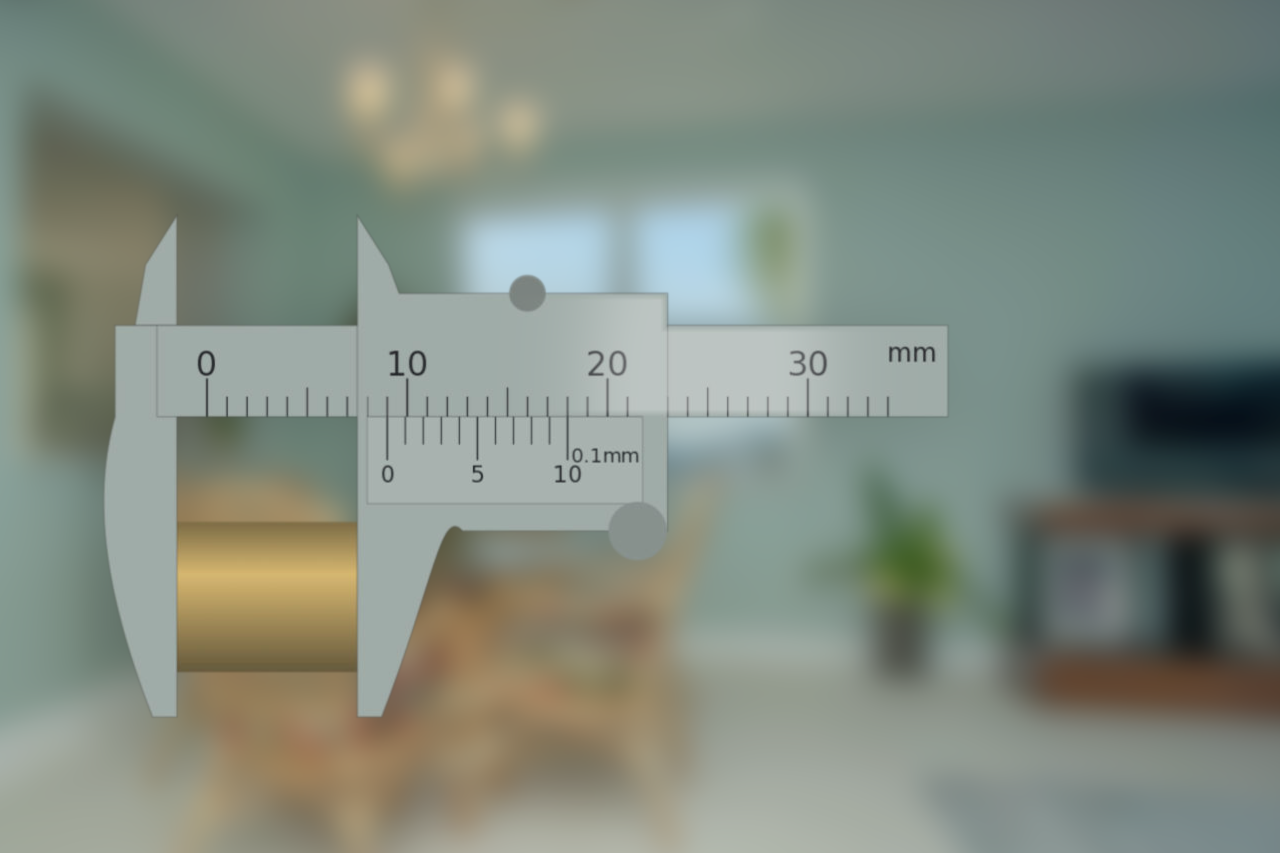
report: 9.0mm
